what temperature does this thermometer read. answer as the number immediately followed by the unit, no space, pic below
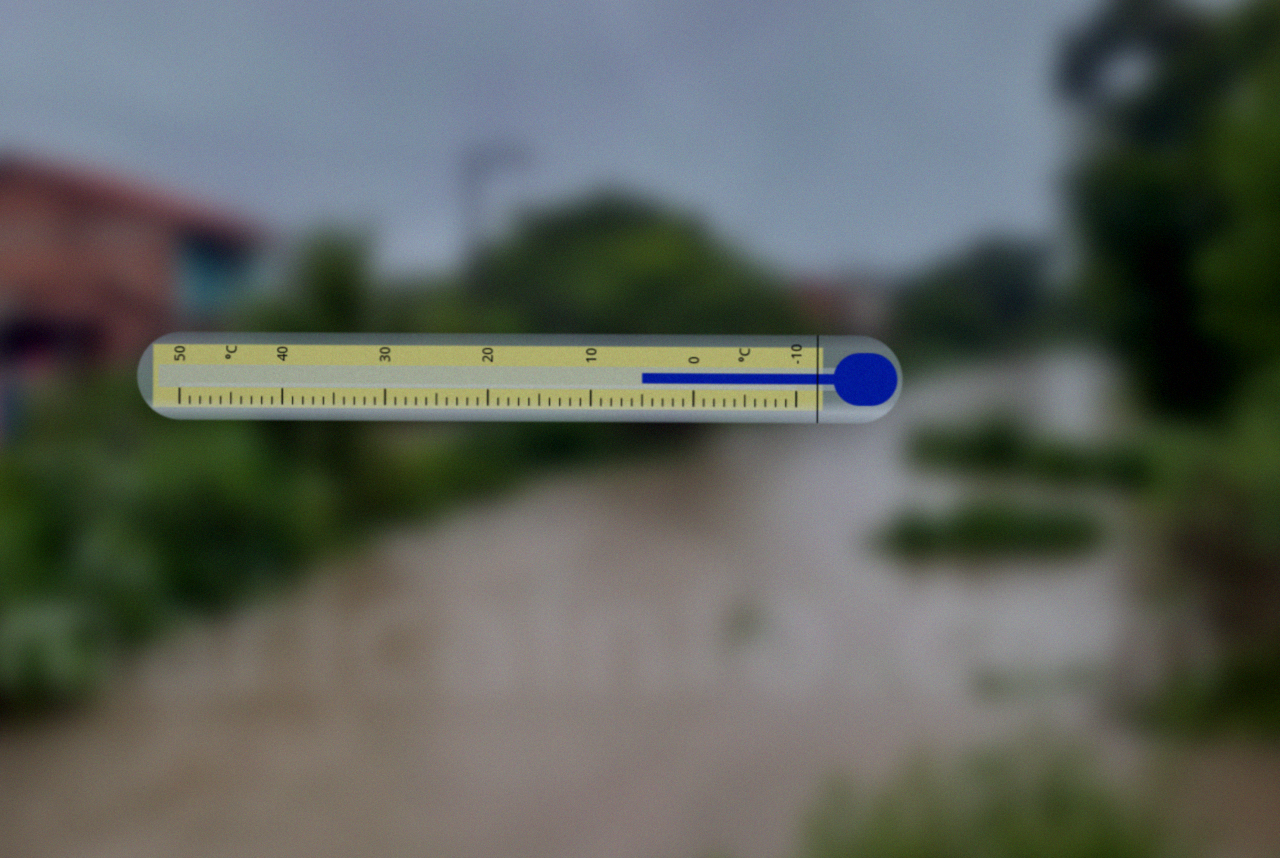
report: 5°C
